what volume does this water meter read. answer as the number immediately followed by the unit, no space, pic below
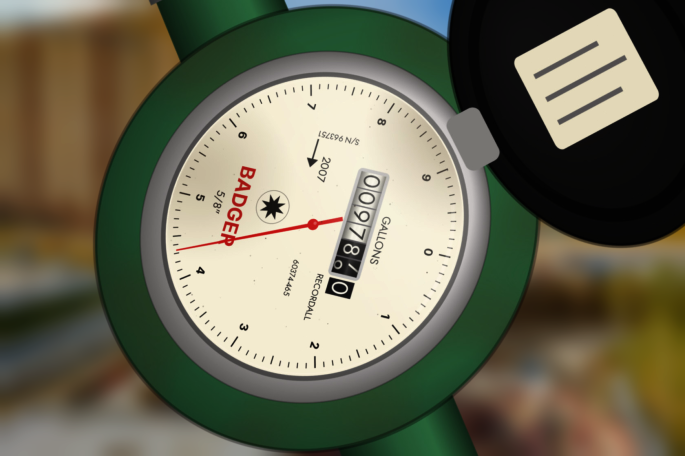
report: 97874.3gal
